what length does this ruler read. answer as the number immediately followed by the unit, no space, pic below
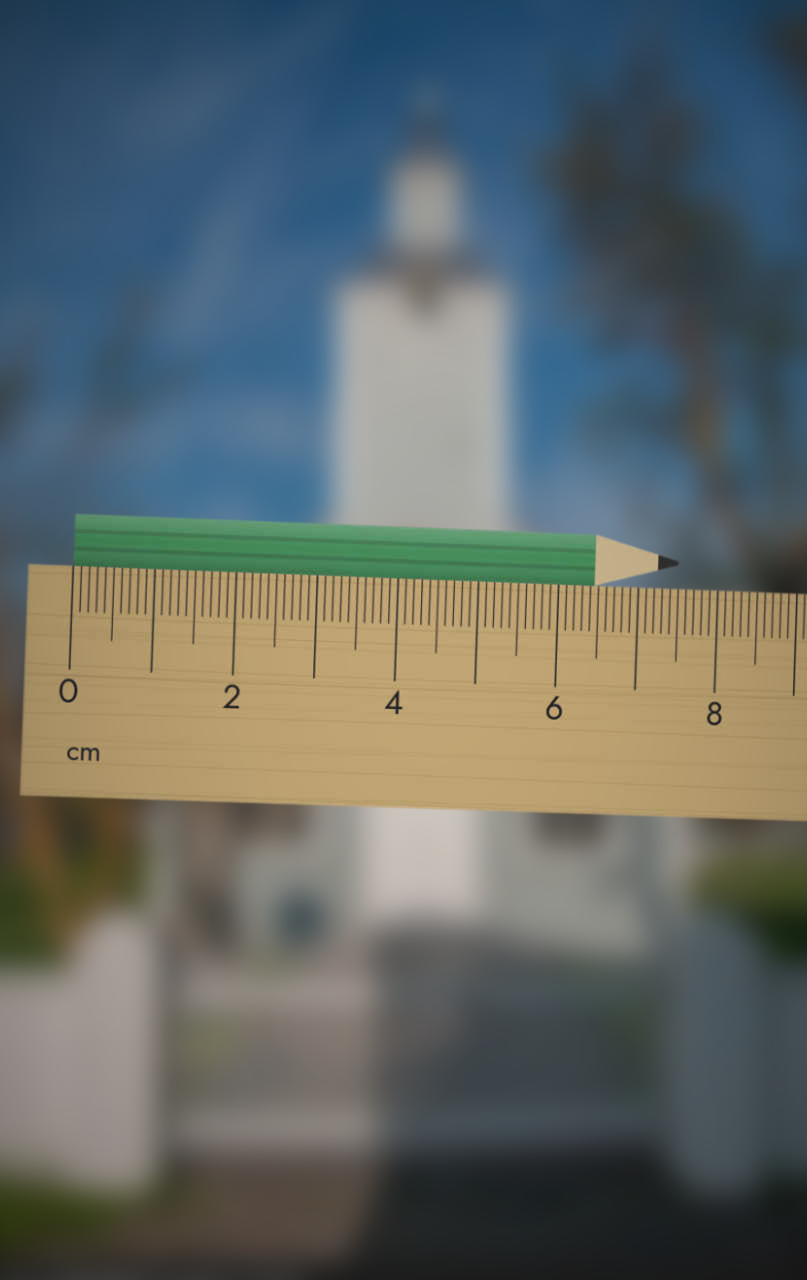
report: 7.5cm
